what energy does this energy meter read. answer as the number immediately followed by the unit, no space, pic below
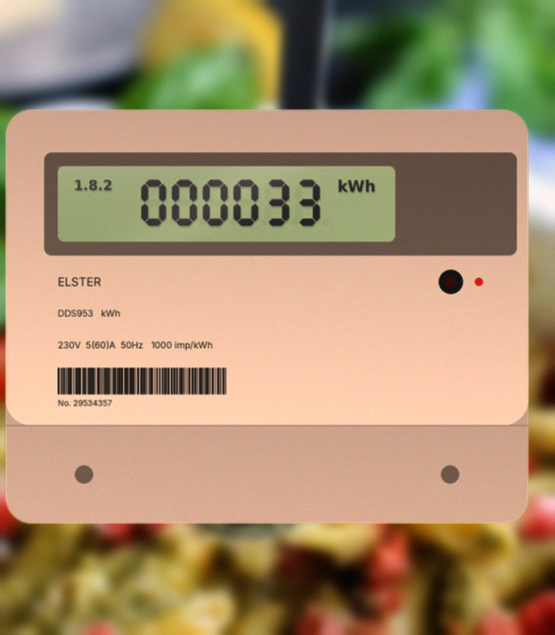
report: 33kWh
